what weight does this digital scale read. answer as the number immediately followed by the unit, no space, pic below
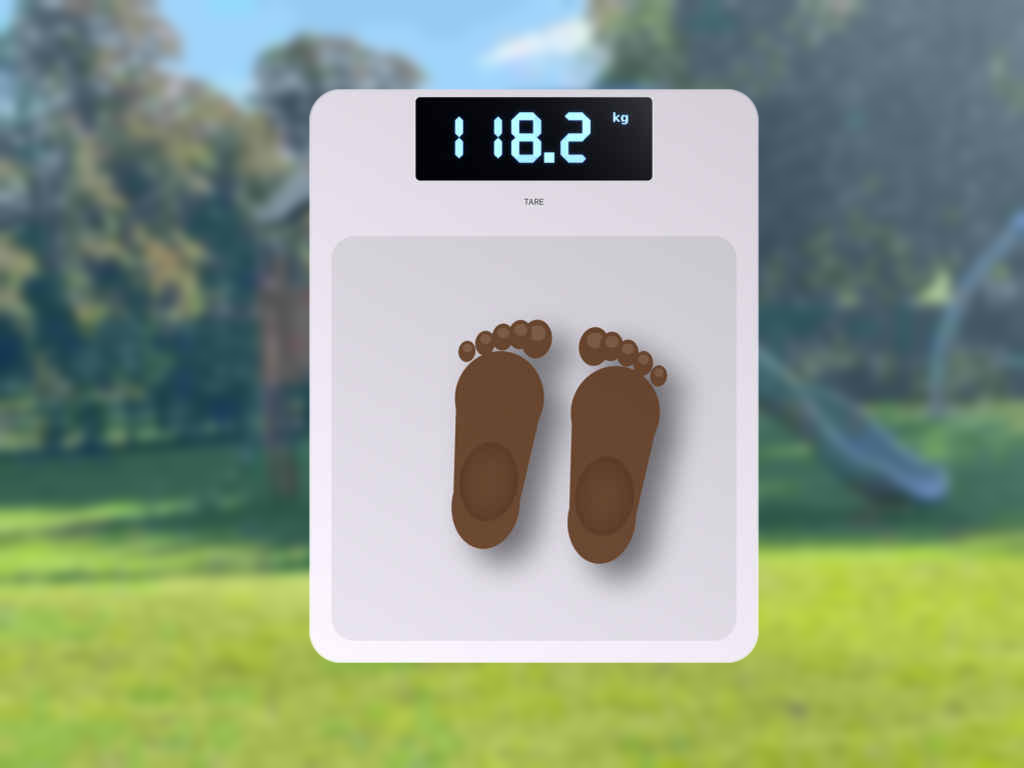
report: 118.2kg
